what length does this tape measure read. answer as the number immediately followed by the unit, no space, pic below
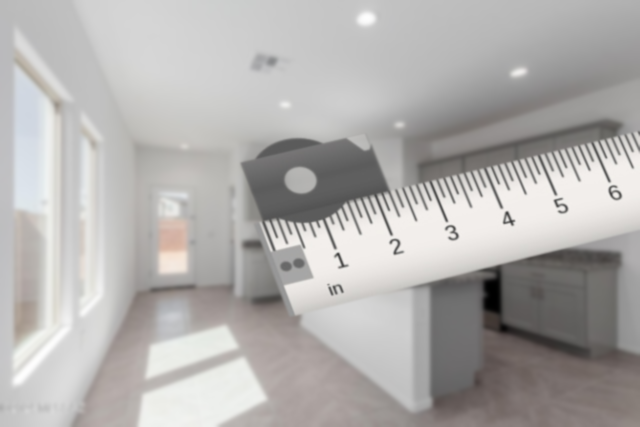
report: 2.25in
